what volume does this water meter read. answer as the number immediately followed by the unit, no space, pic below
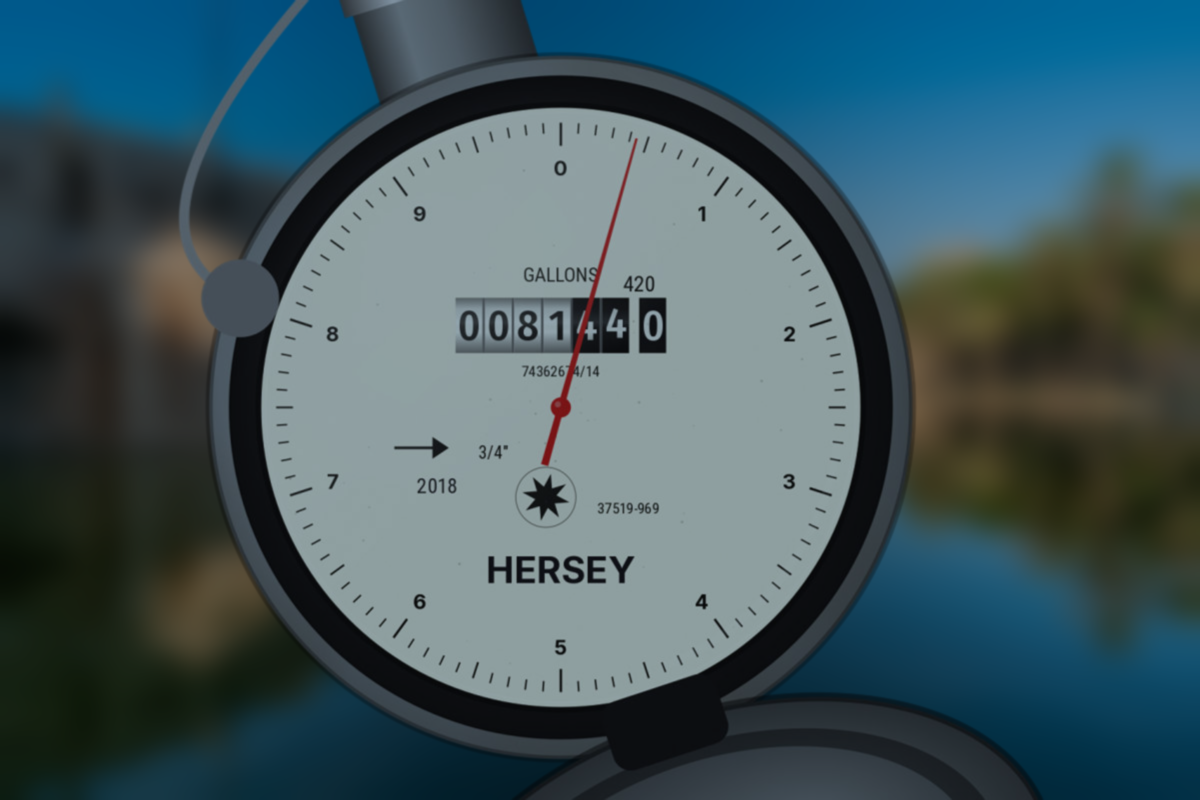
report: 81440.4gal
